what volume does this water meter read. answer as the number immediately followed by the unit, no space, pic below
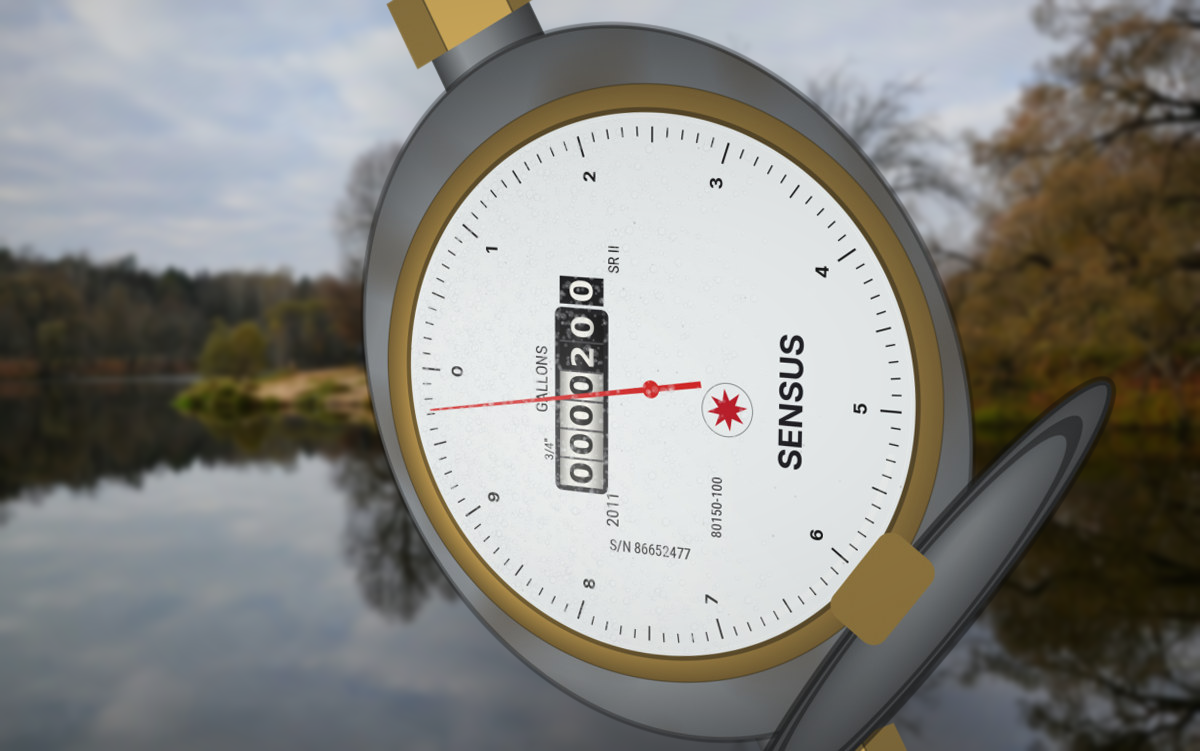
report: 199.7gal
